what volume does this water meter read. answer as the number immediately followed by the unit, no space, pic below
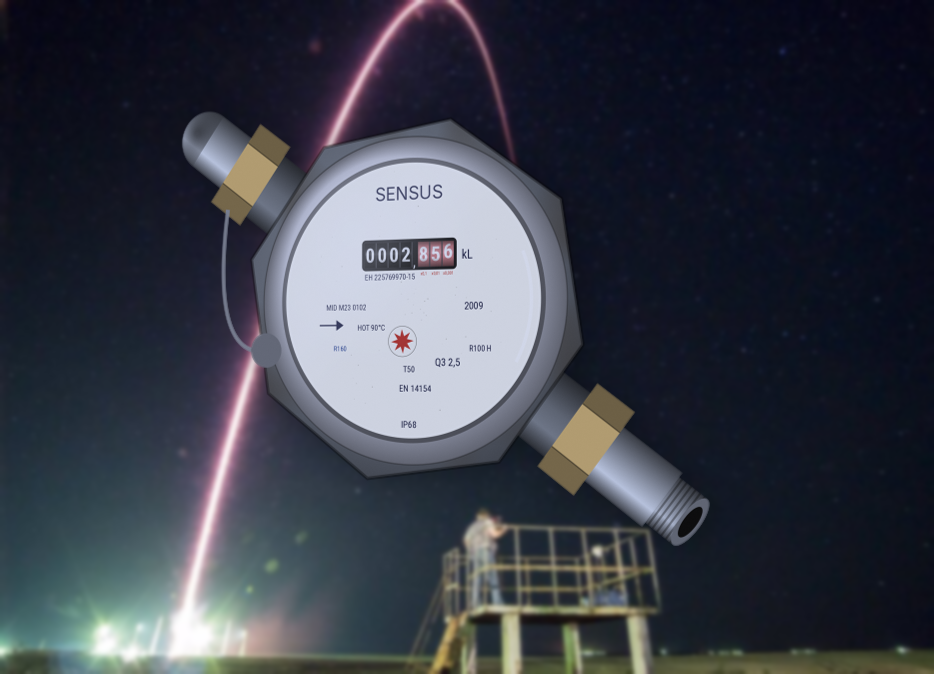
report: 2.856kL
